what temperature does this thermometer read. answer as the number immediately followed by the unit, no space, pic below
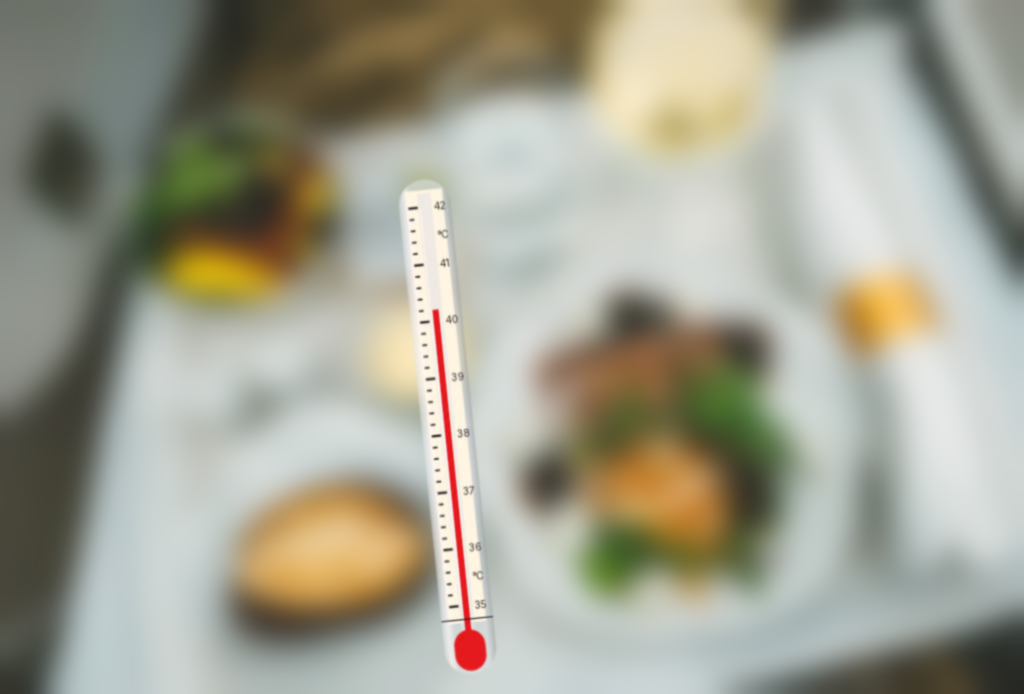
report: 40.2°C
